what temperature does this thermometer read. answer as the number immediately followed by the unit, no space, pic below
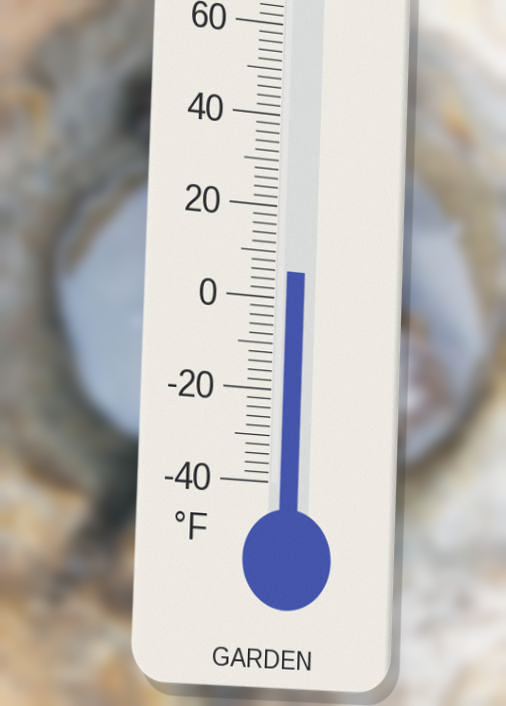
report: 6°F
